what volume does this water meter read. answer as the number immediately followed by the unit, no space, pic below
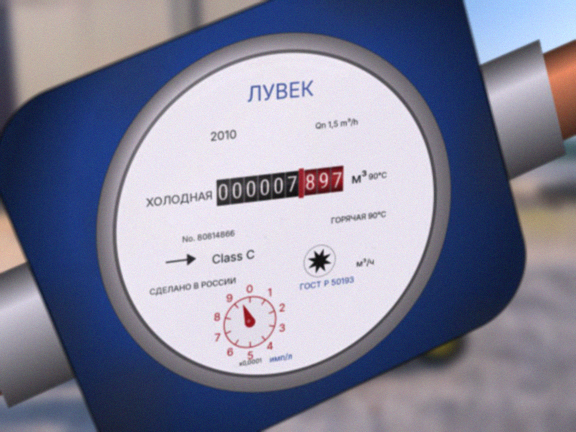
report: 7.8969m³
